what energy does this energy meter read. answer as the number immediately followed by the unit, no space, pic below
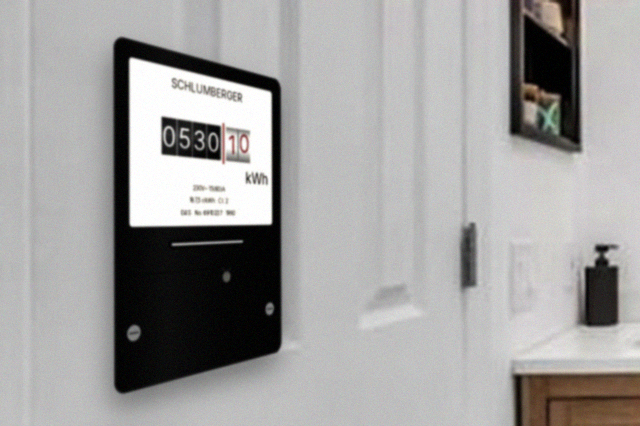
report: 530.10kWh
